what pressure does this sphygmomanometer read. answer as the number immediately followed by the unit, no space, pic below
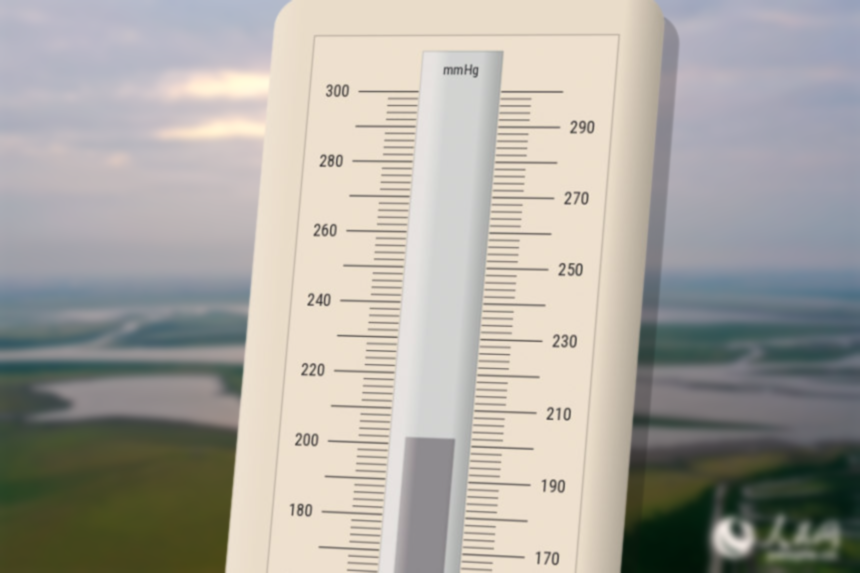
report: 202mmHg
